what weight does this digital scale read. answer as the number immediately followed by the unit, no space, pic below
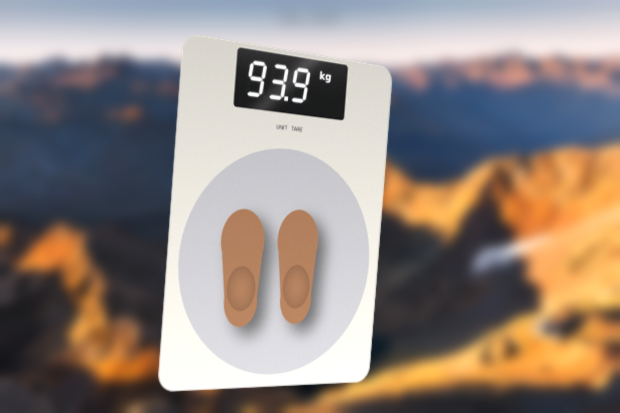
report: 93.9kg
